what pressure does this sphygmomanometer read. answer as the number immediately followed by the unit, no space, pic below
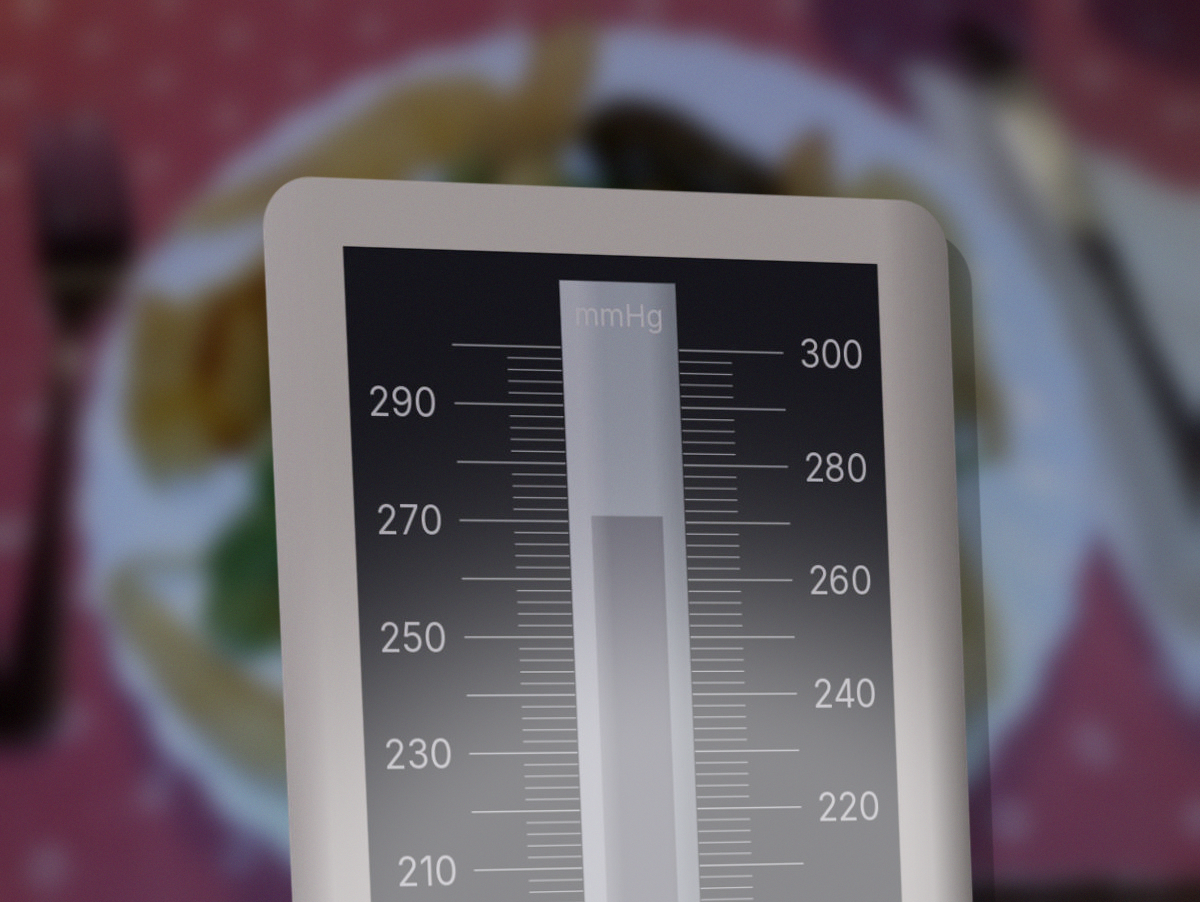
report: 271mmHg
